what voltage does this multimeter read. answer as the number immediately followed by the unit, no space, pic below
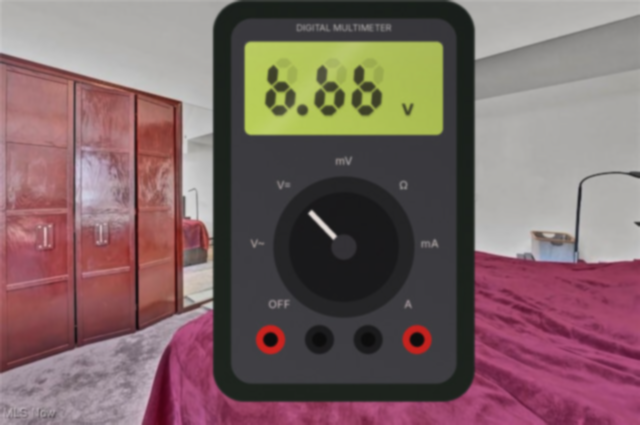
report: 6.66V
